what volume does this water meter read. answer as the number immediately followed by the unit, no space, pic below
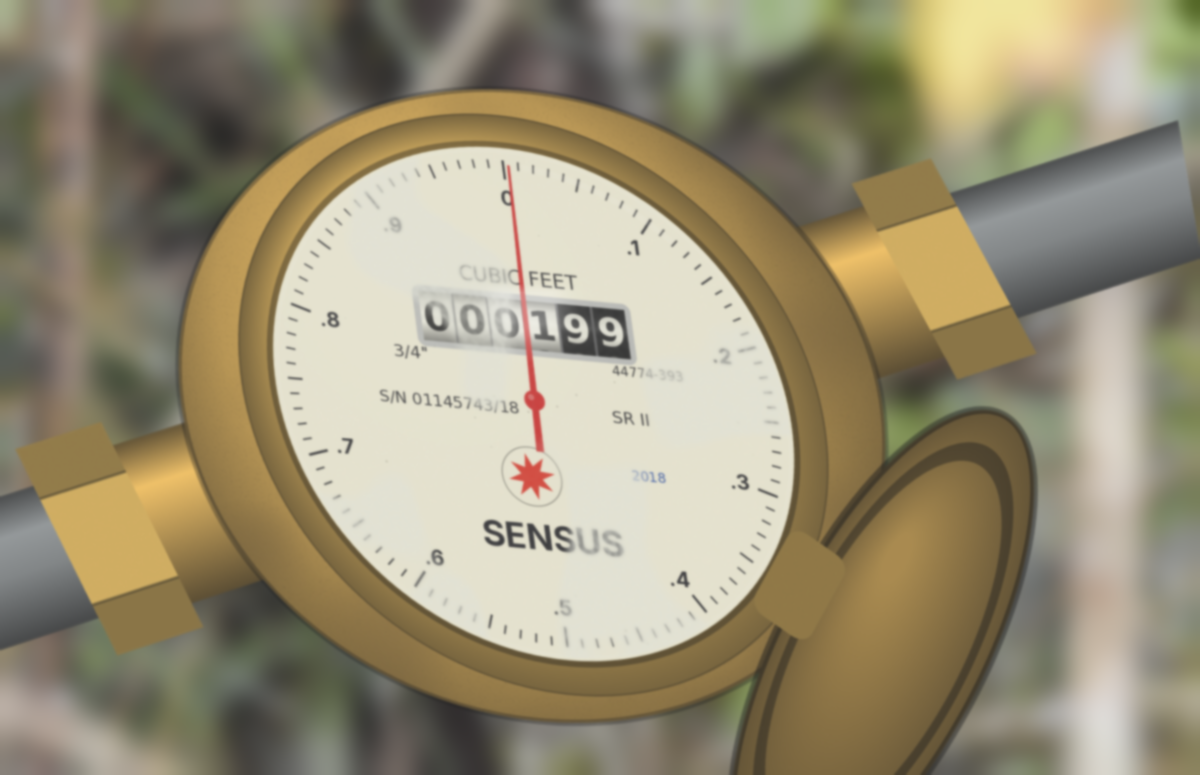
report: 199.00ft³
